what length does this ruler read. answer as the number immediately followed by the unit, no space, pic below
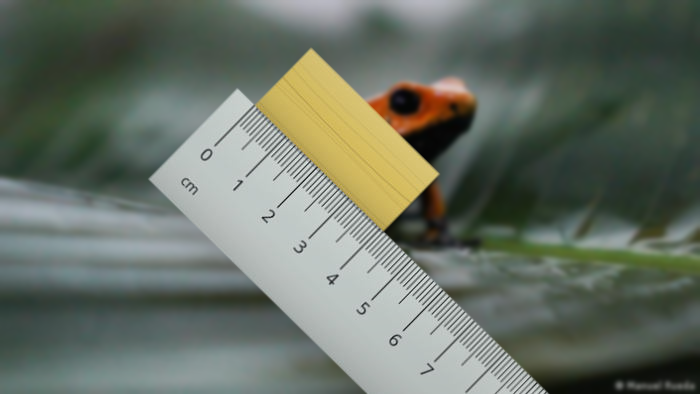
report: 4.1cm
